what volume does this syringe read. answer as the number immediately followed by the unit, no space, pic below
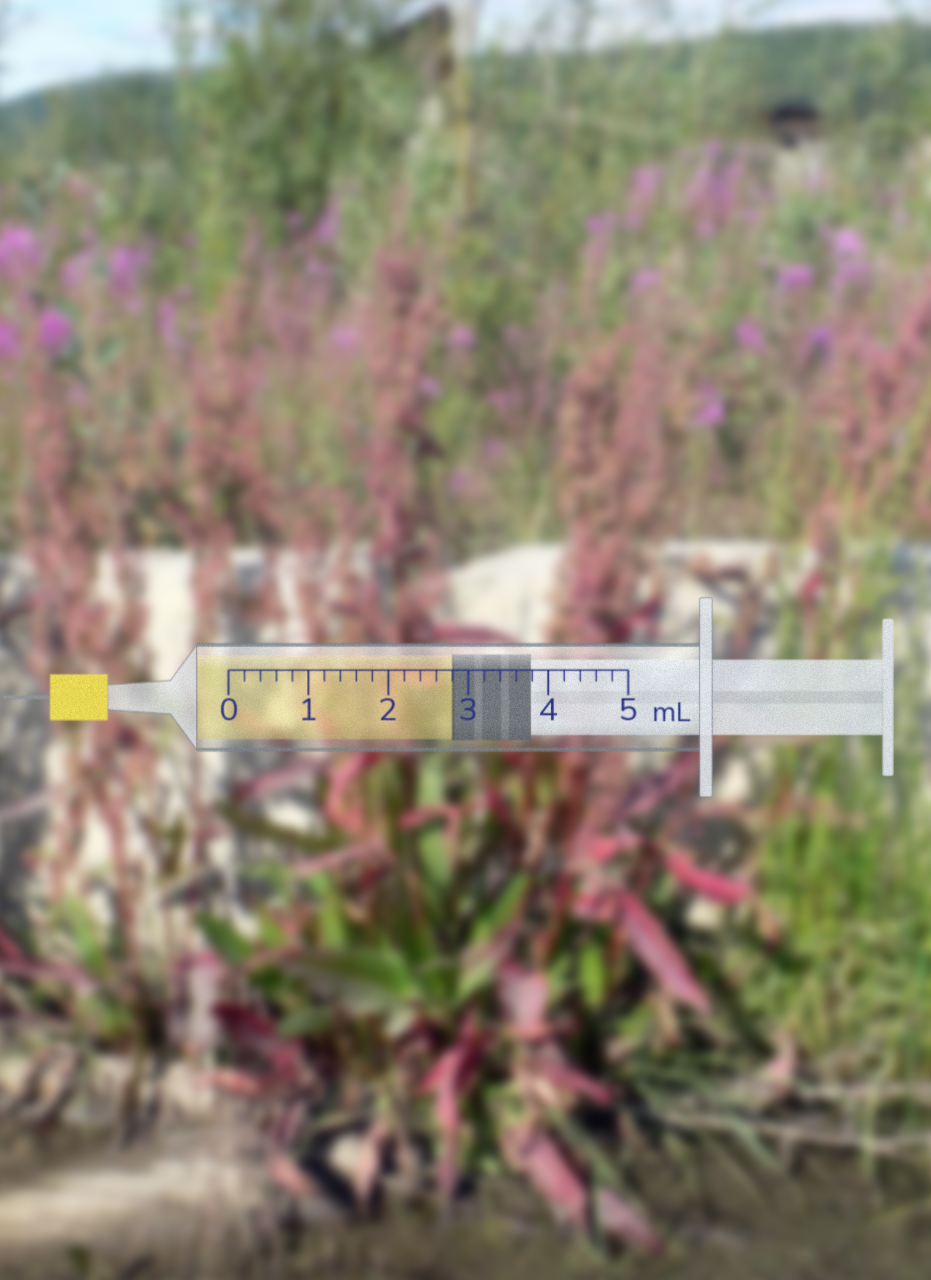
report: 2.8mL
